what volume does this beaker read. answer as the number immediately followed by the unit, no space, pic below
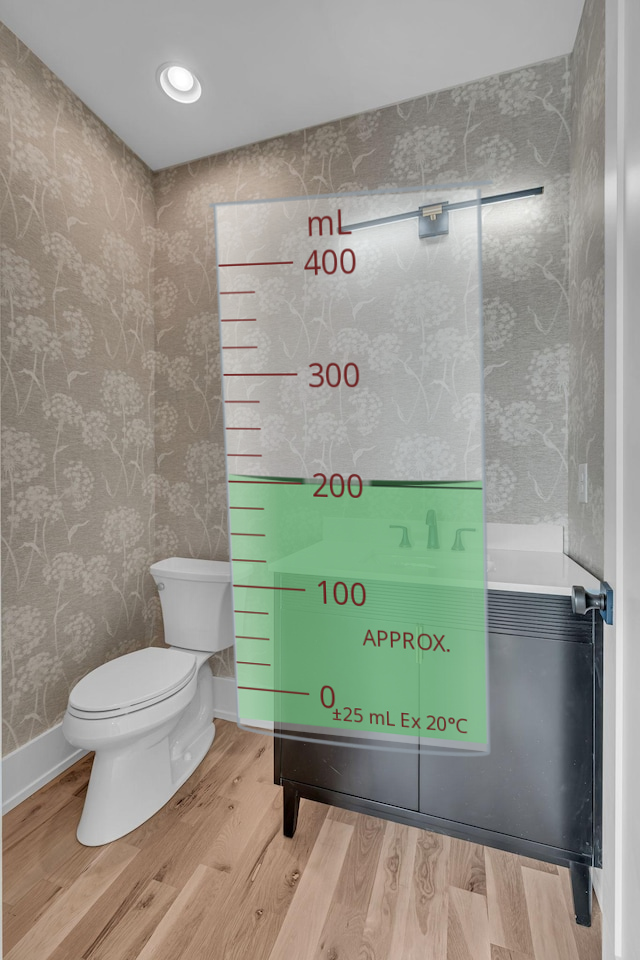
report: 200mL
